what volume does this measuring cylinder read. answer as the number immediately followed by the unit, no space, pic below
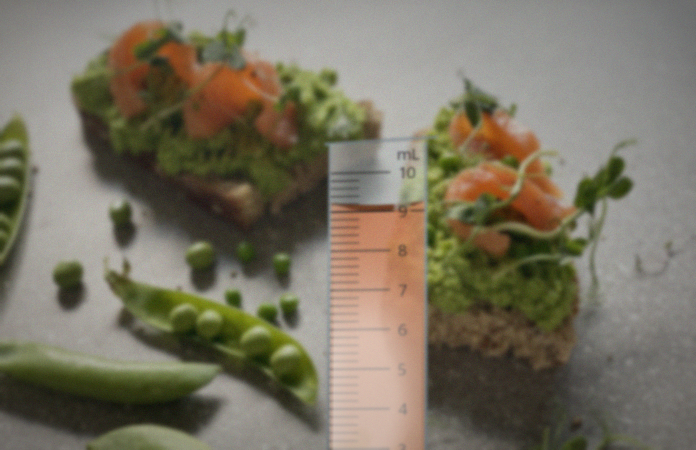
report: 9mL
